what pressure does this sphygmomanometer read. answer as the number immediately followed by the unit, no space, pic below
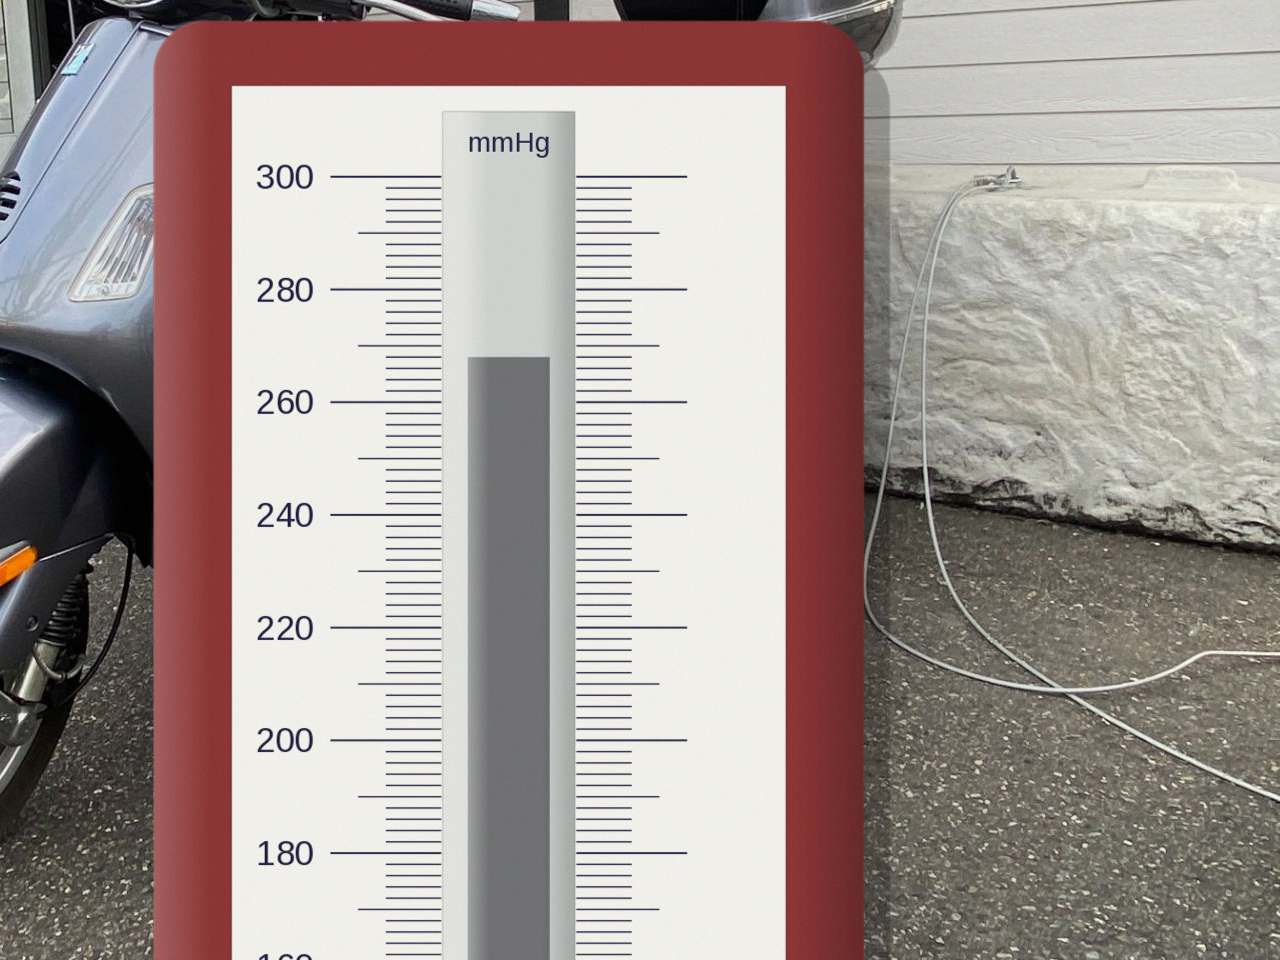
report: 268mmHg
